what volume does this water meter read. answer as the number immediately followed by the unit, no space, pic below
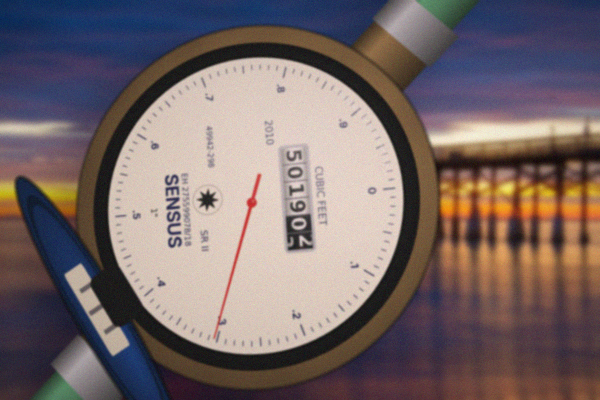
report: 501902.30ft³
